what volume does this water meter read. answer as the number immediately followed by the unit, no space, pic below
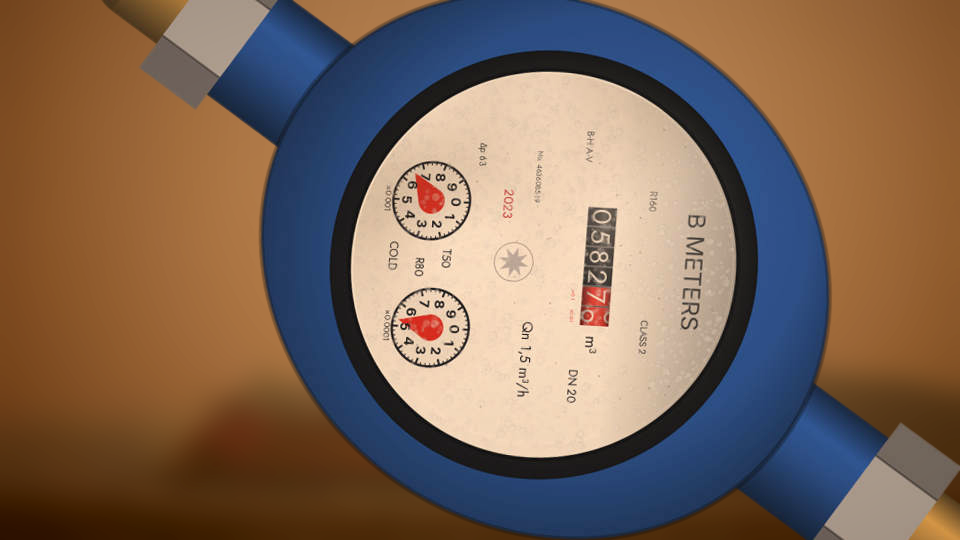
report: 582.7865m³
